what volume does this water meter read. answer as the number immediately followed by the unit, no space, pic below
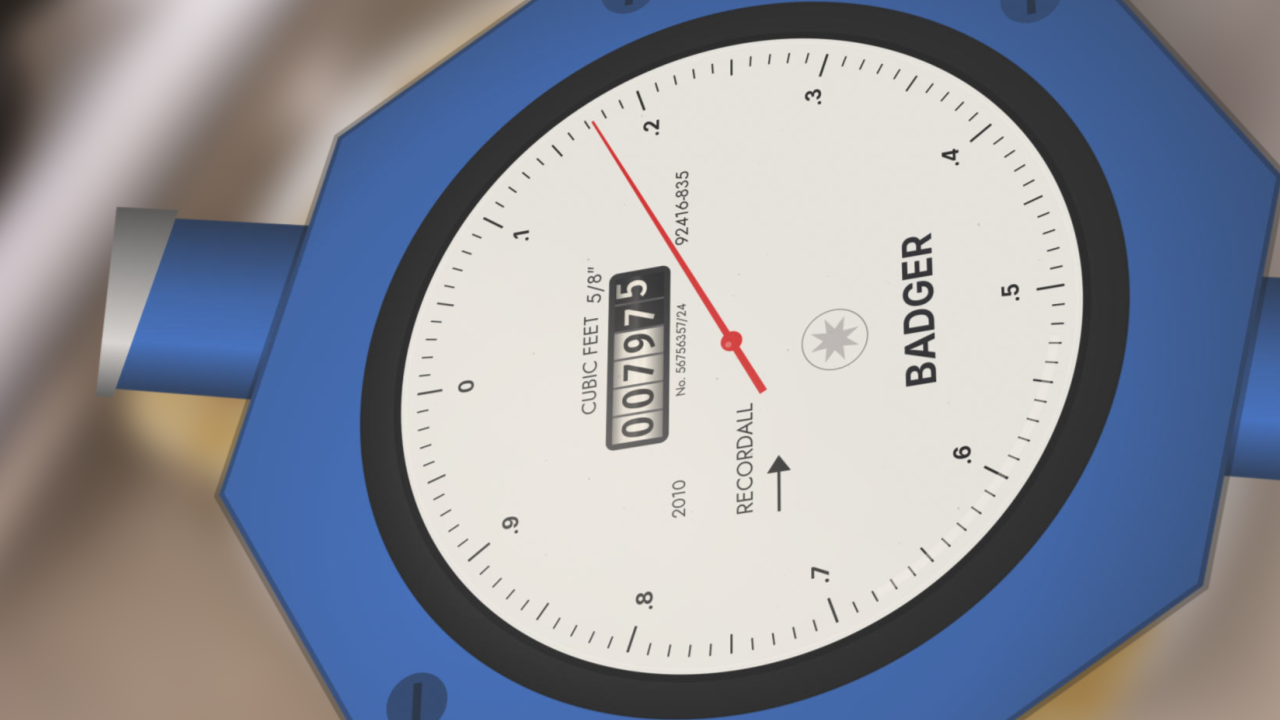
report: 7975.17ft³
